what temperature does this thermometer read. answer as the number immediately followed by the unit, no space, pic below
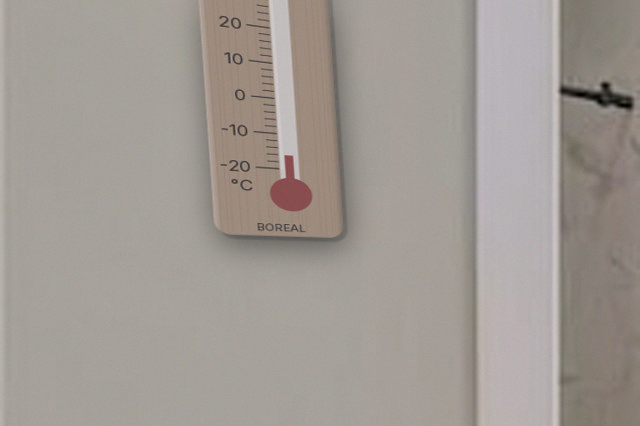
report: -16°C
